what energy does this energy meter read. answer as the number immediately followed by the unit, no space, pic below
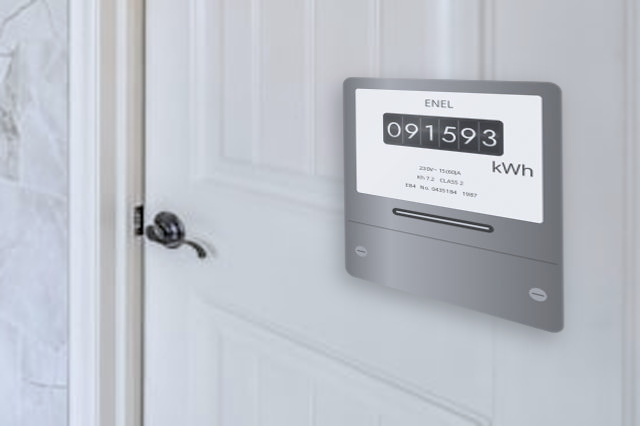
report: 91593kWh
